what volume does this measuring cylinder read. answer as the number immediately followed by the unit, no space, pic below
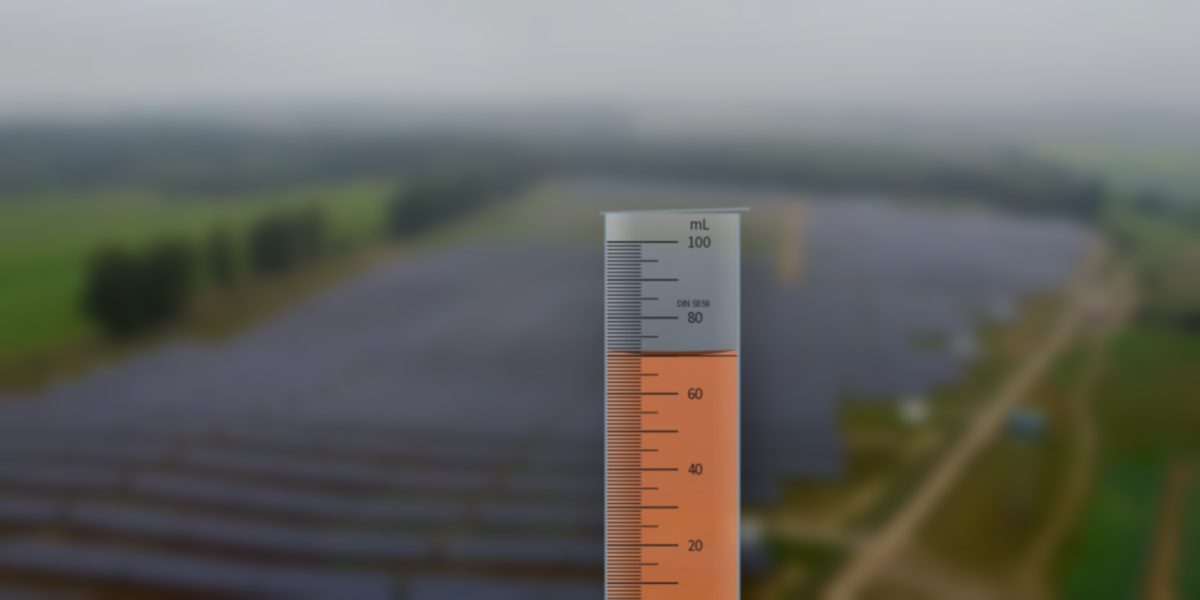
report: 70mL
